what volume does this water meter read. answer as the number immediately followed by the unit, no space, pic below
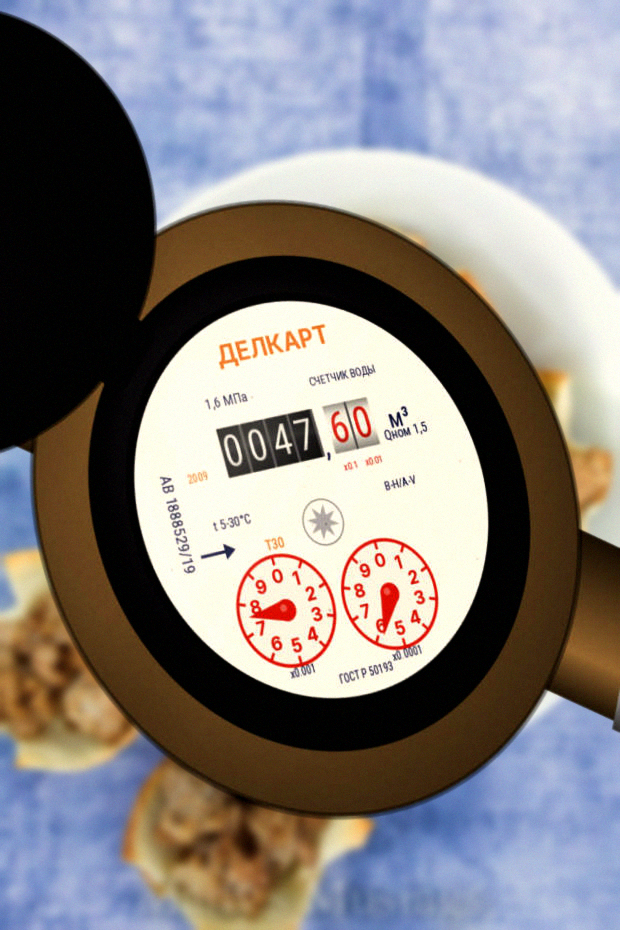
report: 47.6075m³
